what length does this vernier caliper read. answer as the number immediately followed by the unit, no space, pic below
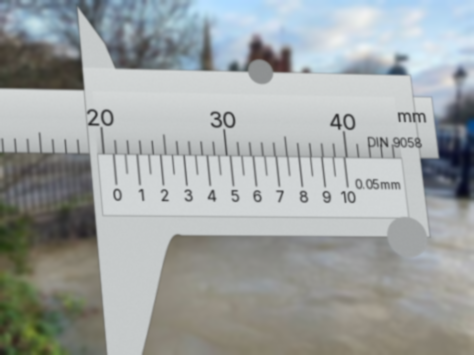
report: 20.8mm
